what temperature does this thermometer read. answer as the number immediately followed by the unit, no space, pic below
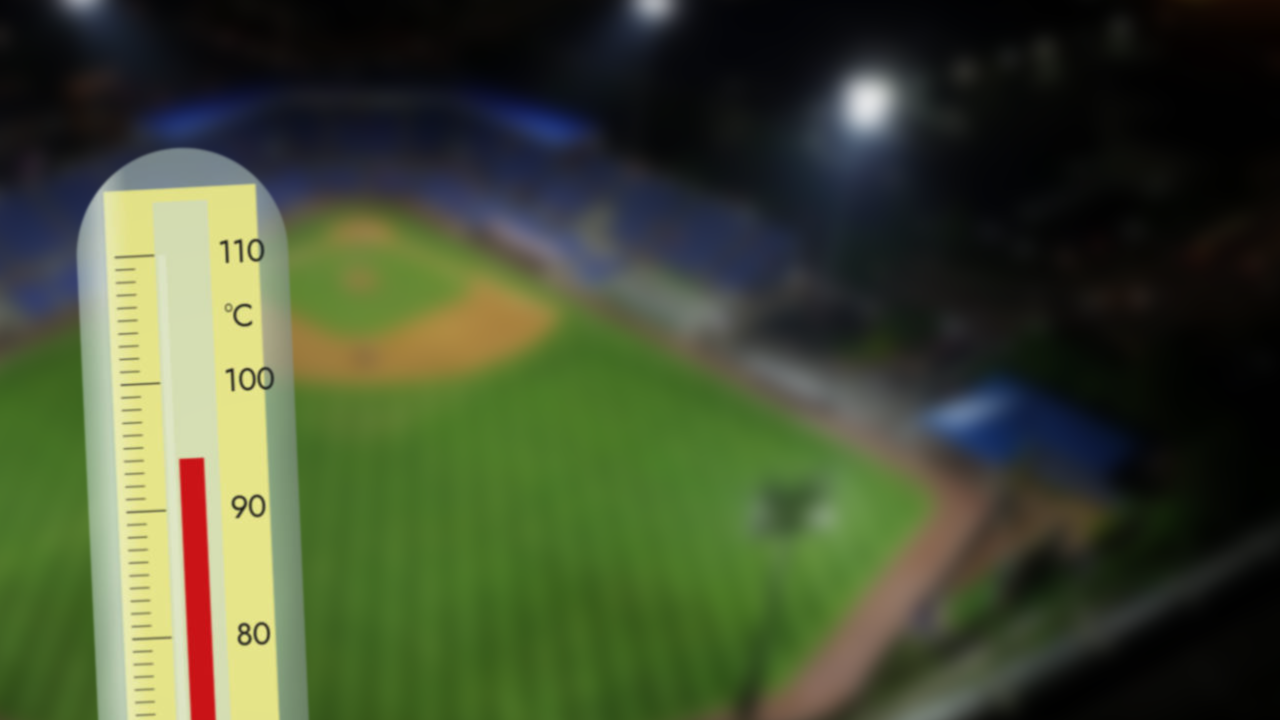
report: 94°C
